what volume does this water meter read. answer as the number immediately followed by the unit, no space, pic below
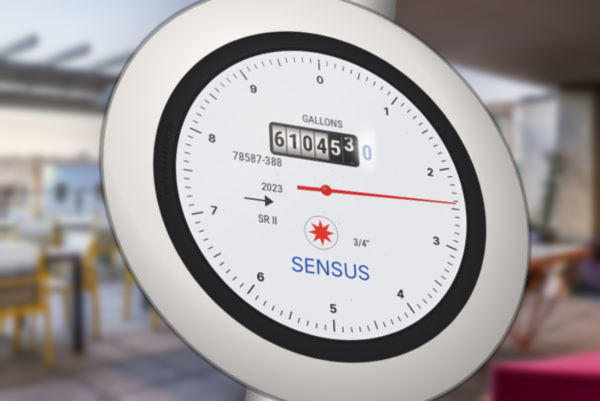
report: 6104532.4gal
